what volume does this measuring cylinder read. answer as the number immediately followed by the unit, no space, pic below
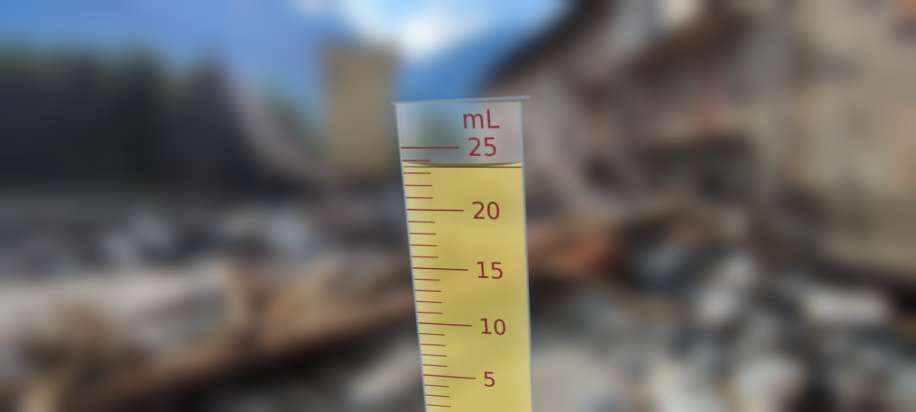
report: 23.5mL
